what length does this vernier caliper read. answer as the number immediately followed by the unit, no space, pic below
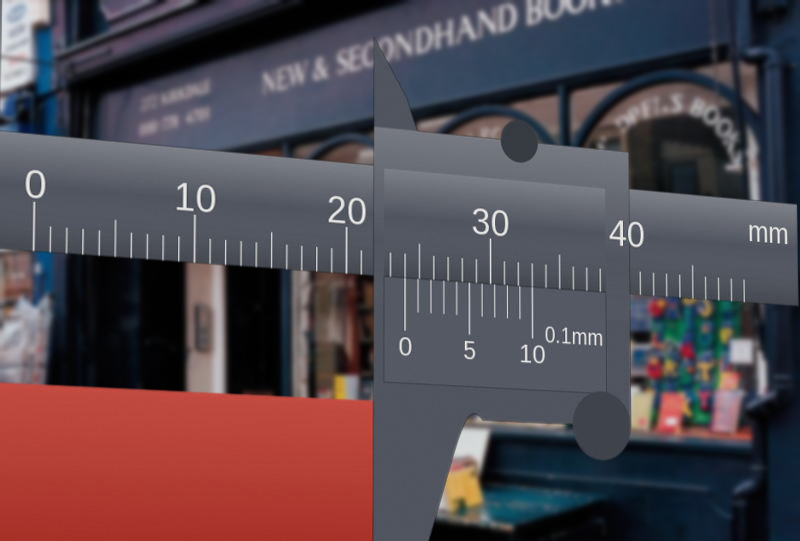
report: 24.0mm
